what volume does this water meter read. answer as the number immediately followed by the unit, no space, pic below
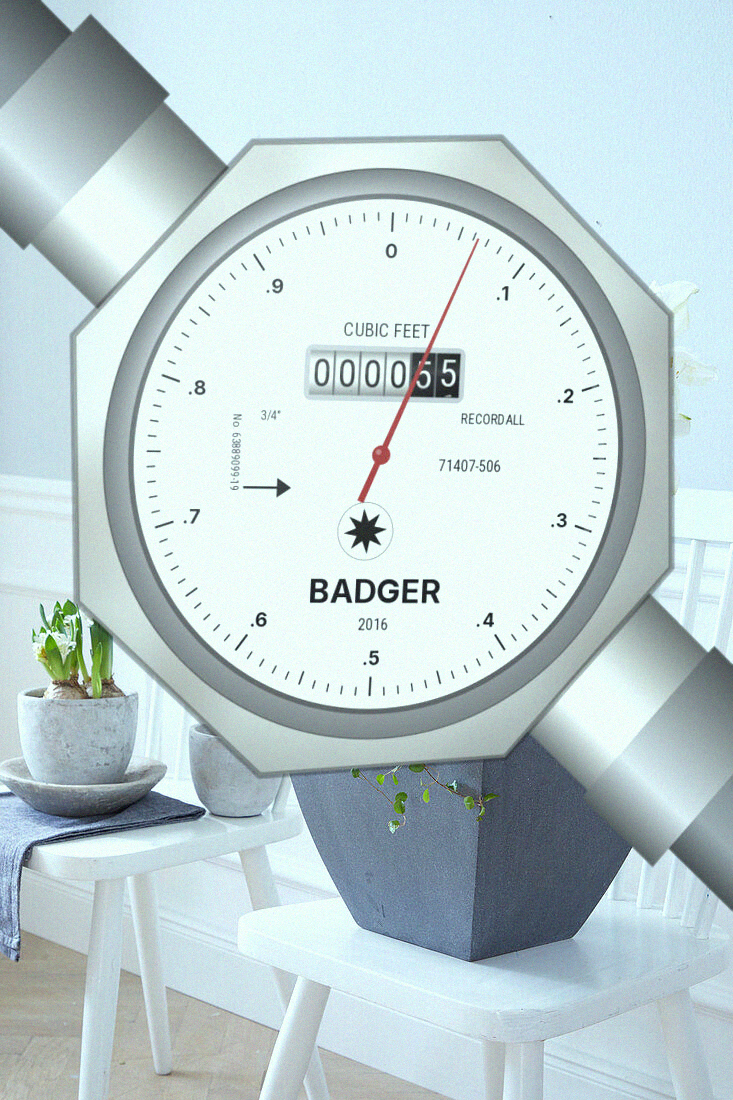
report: 55.06ft³
